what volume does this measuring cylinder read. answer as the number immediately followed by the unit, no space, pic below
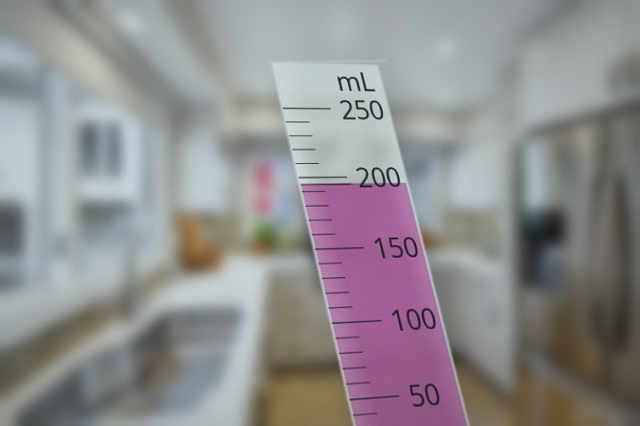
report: 195mL
